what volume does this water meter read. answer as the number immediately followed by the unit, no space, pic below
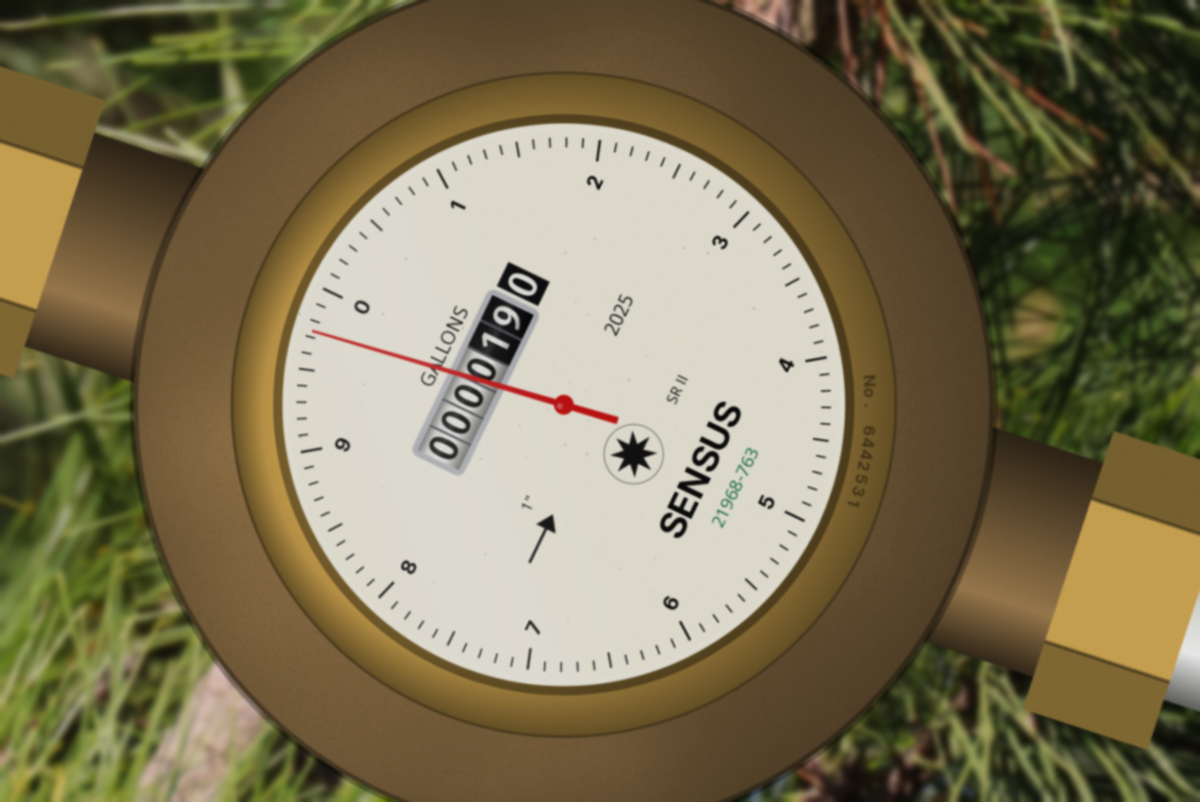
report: 189.7gal
